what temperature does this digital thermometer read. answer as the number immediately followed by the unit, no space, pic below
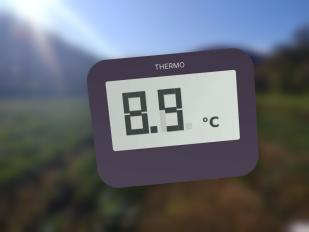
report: 8.9°C
